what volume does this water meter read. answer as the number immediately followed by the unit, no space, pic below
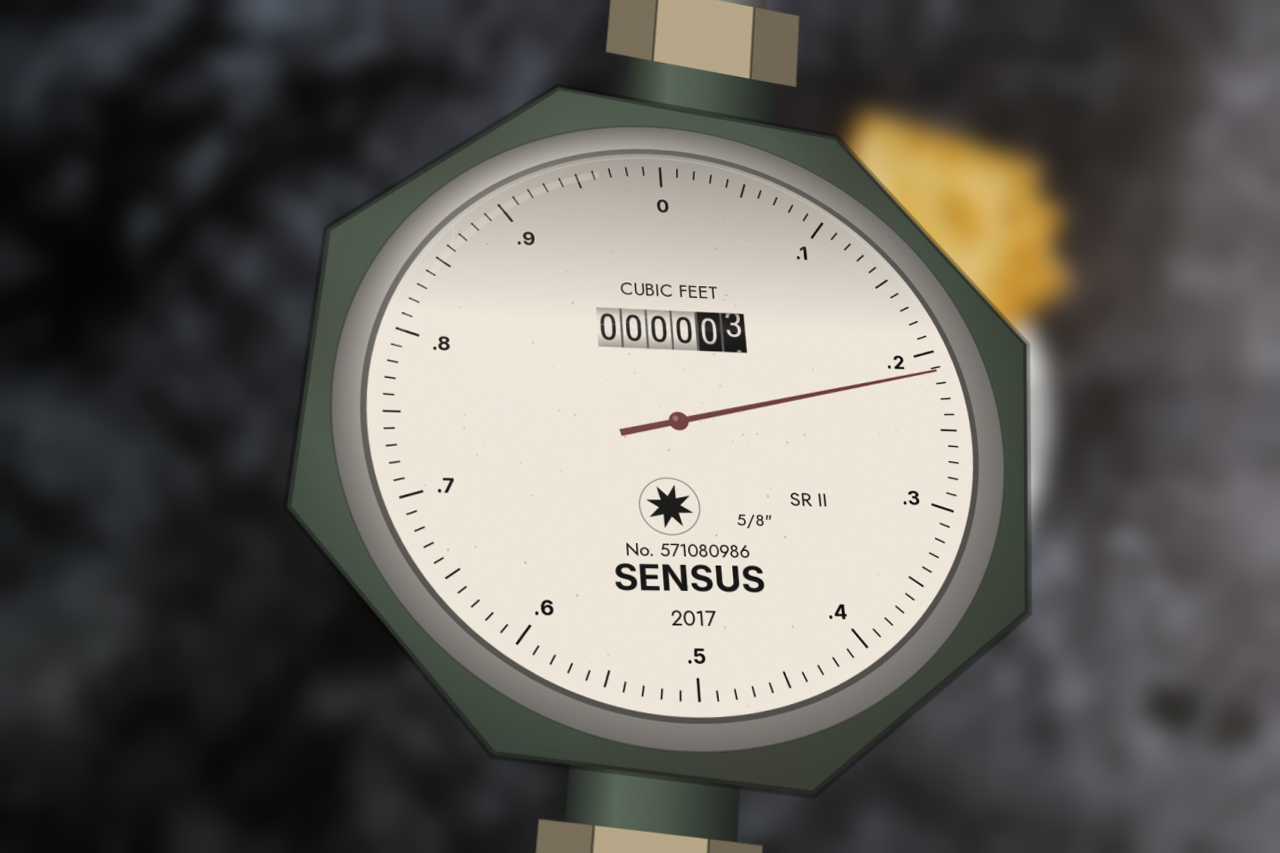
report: 3.21ft³
